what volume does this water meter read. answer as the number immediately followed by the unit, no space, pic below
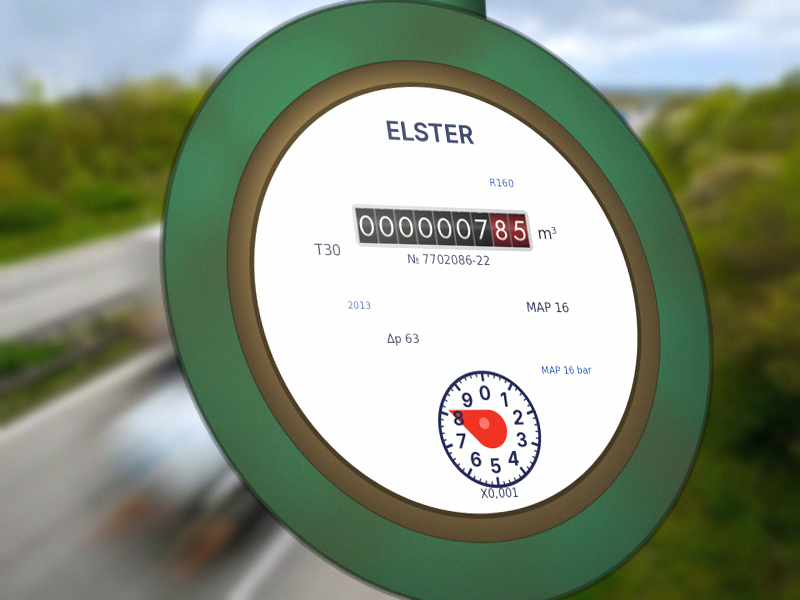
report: 7.858m³
